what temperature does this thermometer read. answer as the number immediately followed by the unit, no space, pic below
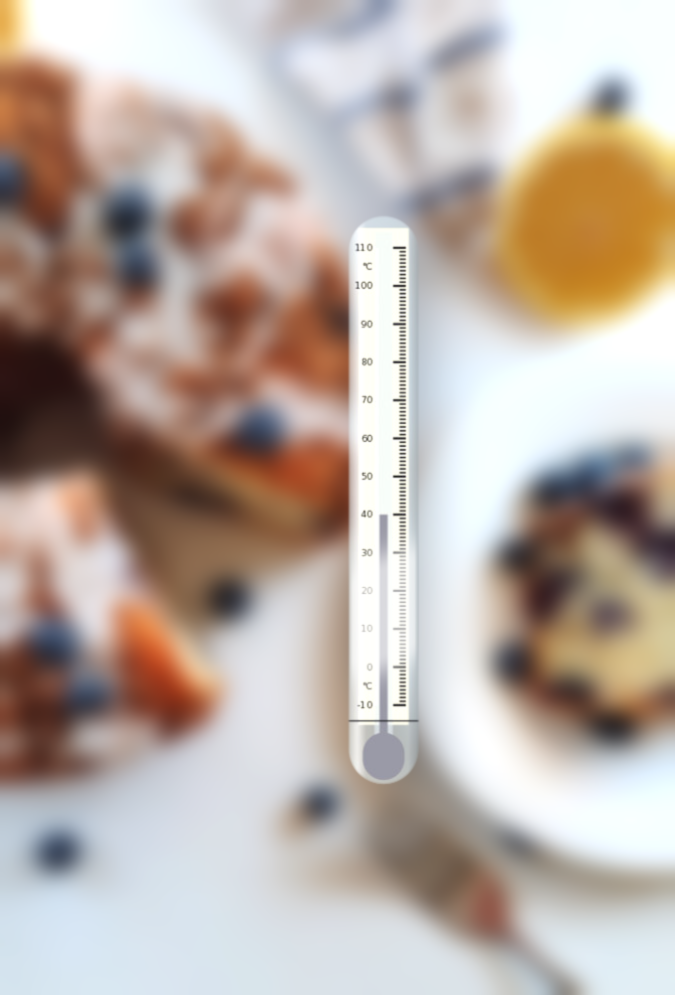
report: 40°C
